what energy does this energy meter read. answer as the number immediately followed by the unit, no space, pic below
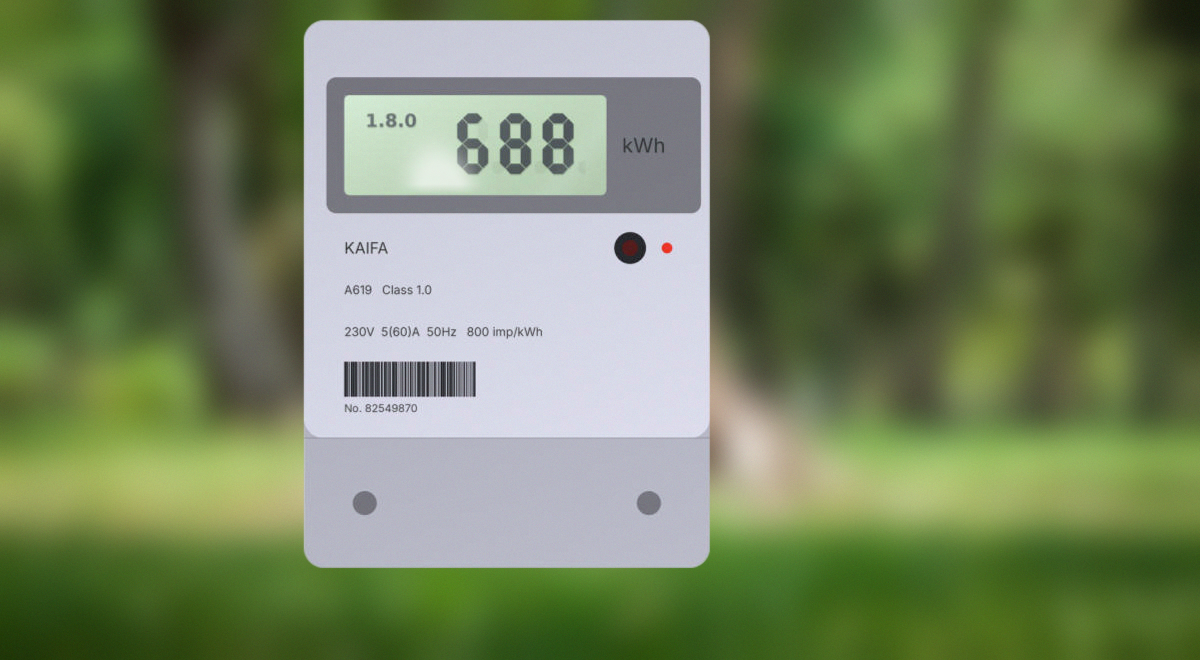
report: 688kWh
